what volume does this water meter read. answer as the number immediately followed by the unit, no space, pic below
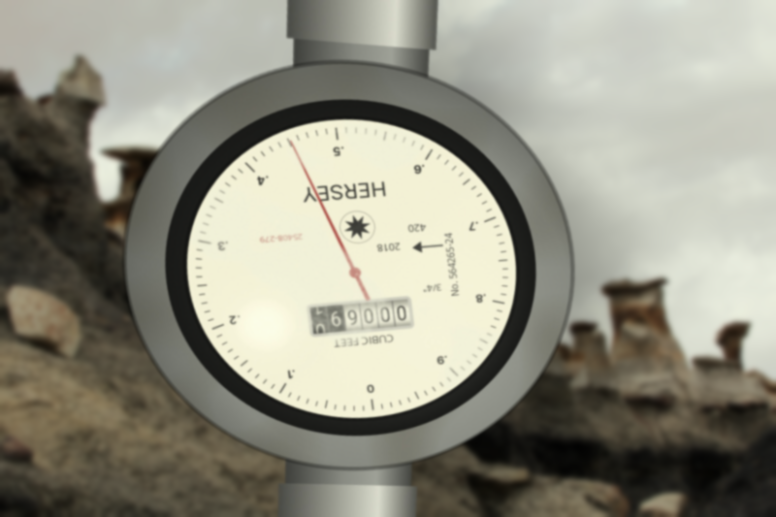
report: 690.45ft³
